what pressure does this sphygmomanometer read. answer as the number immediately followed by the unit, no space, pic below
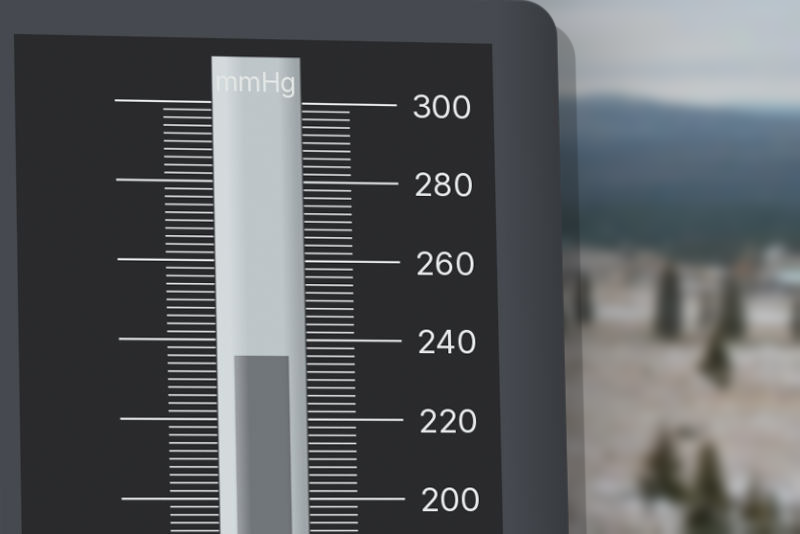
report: 236mmHg
